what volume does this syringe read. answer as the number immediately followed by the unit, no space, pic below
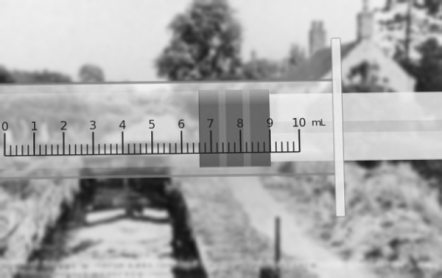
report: 6.6mL
